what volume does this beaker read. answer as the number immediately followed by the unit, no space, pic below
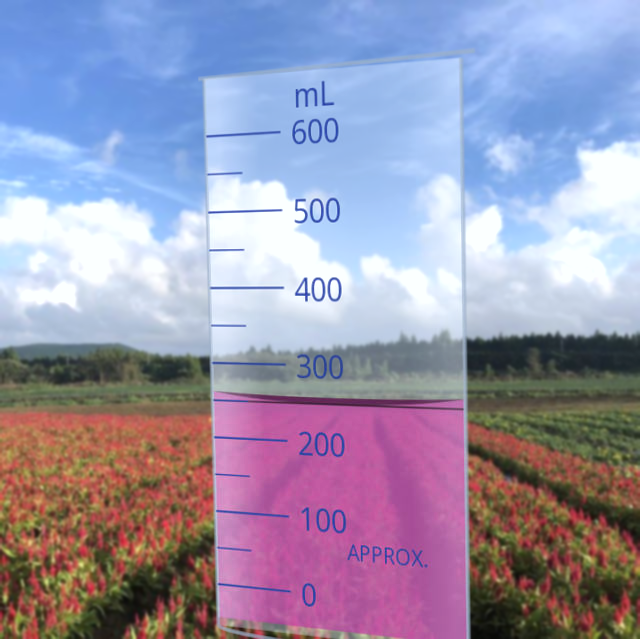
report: 250mL
